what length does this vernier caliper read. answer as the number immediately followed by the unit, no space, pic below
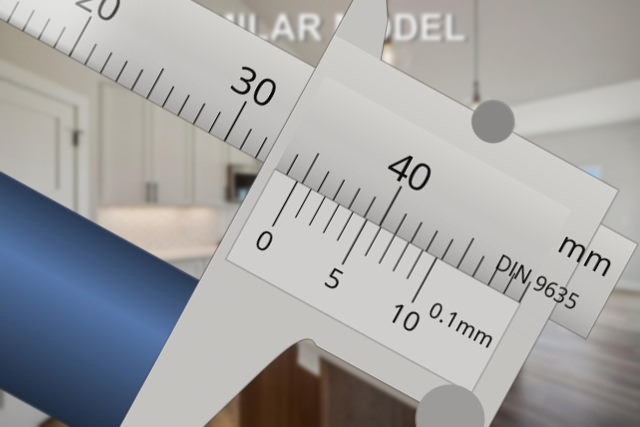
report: 34.7mm
